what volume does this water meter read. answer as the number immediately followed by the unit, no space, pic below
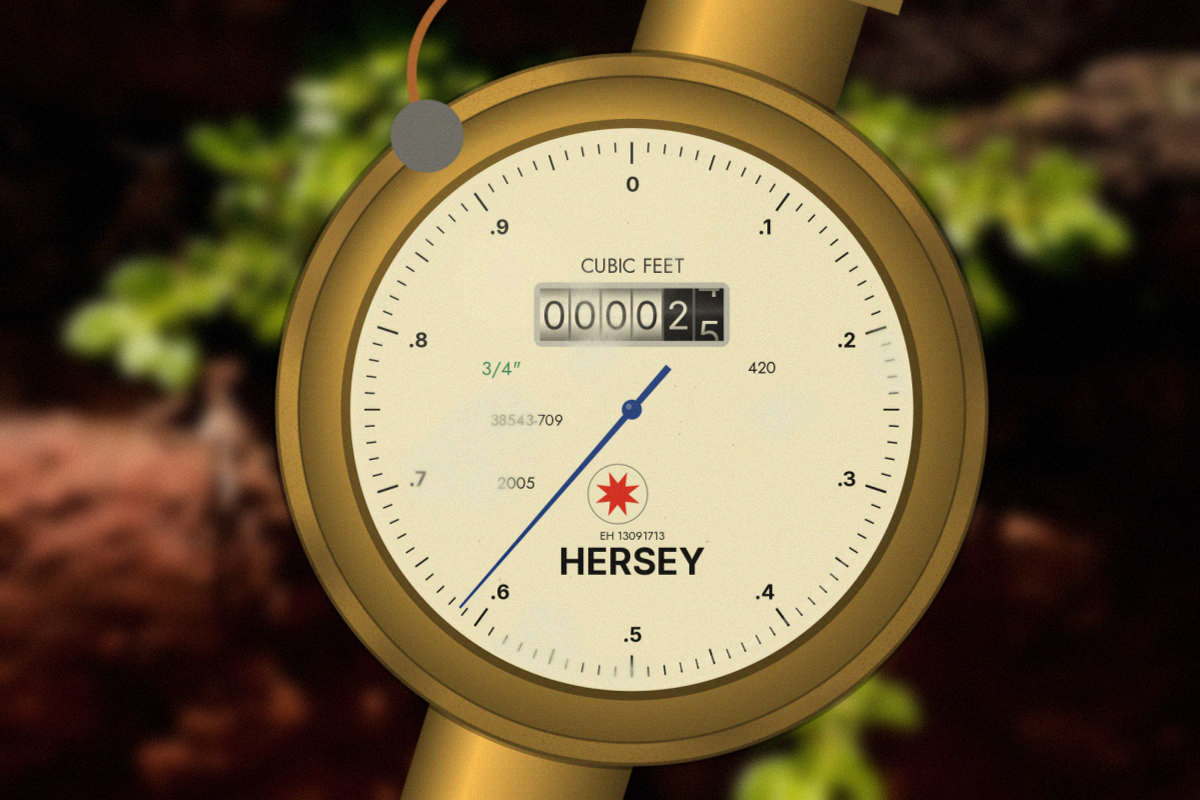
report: 24.61ft³
